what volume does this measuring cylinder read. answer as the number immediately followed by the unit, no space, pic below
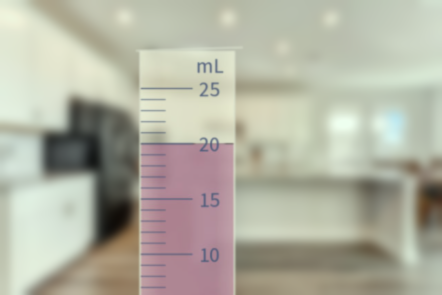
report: 20mL
